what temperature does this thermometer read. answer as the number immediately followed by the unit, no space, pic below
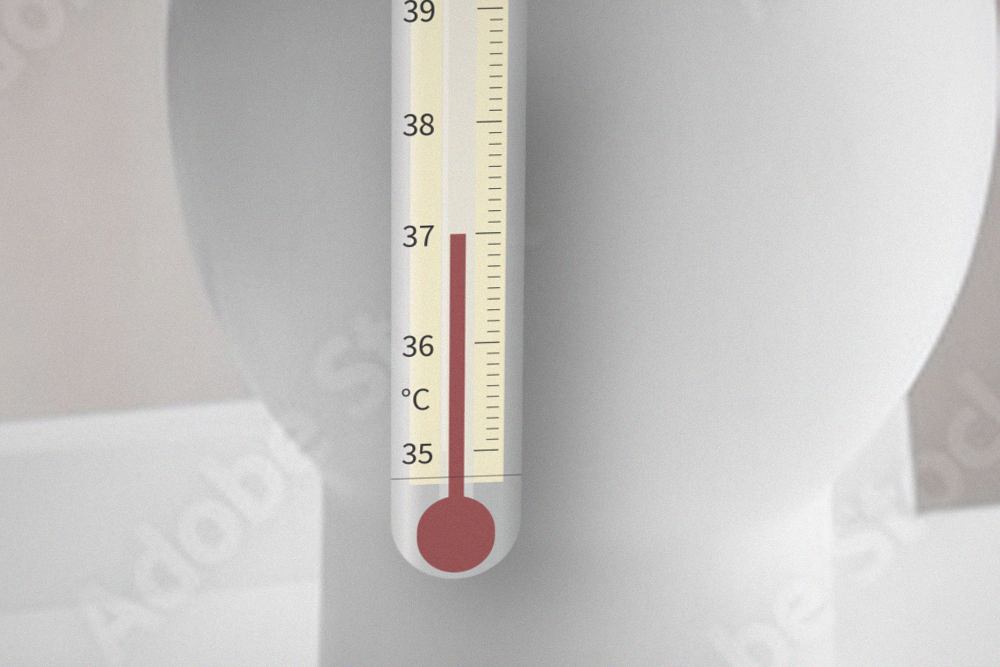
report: 37°C
